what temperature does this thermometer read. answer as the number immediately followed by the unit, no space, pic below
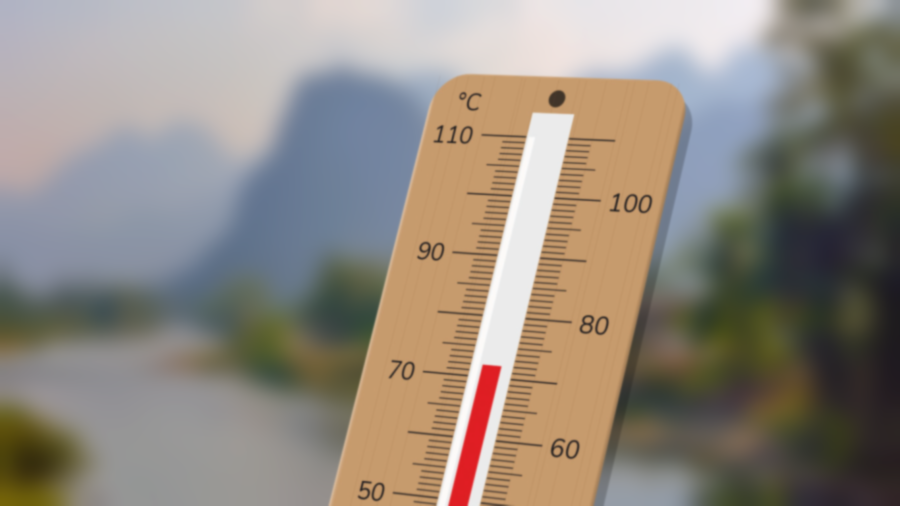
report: 72°C
